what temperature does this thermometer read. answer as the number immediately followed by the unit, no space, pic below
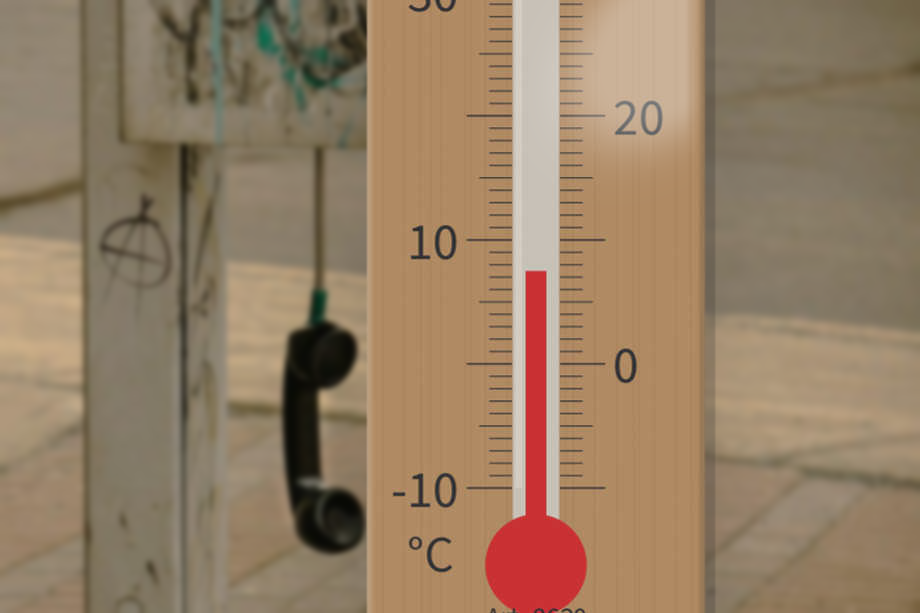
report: 7.5°C
